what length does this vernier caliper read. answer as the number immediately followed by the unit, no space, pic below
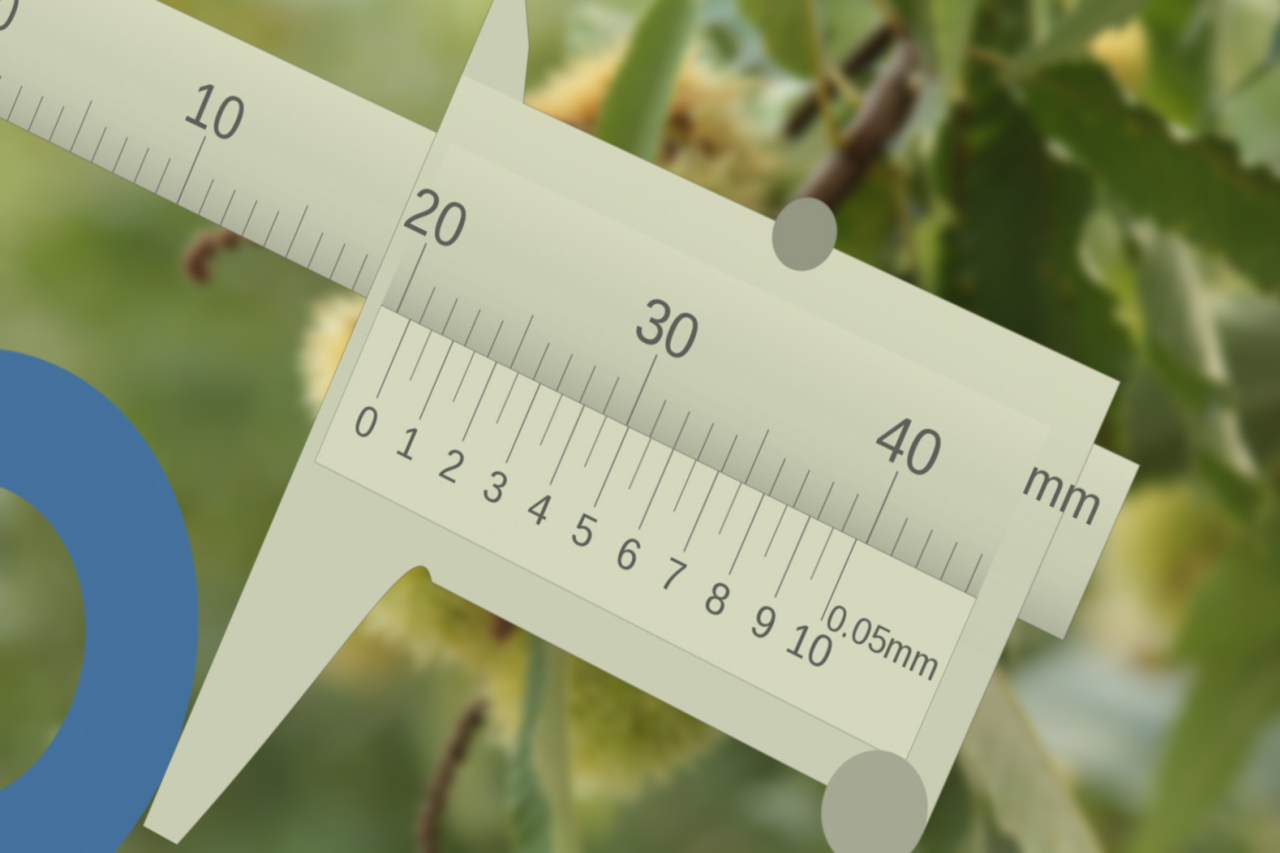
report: 20.60mm
